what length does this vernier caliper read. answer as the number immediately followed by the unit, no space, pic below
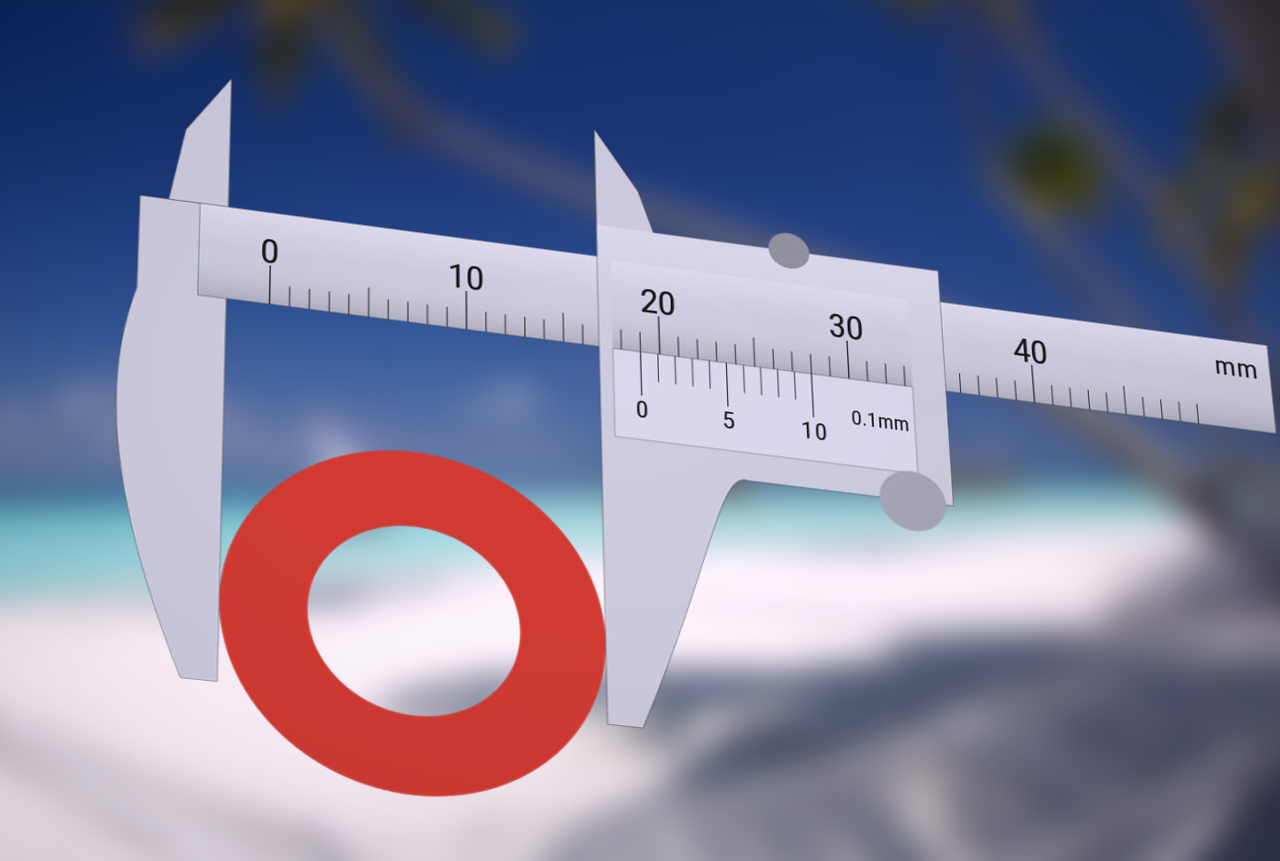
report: 19.0mm
